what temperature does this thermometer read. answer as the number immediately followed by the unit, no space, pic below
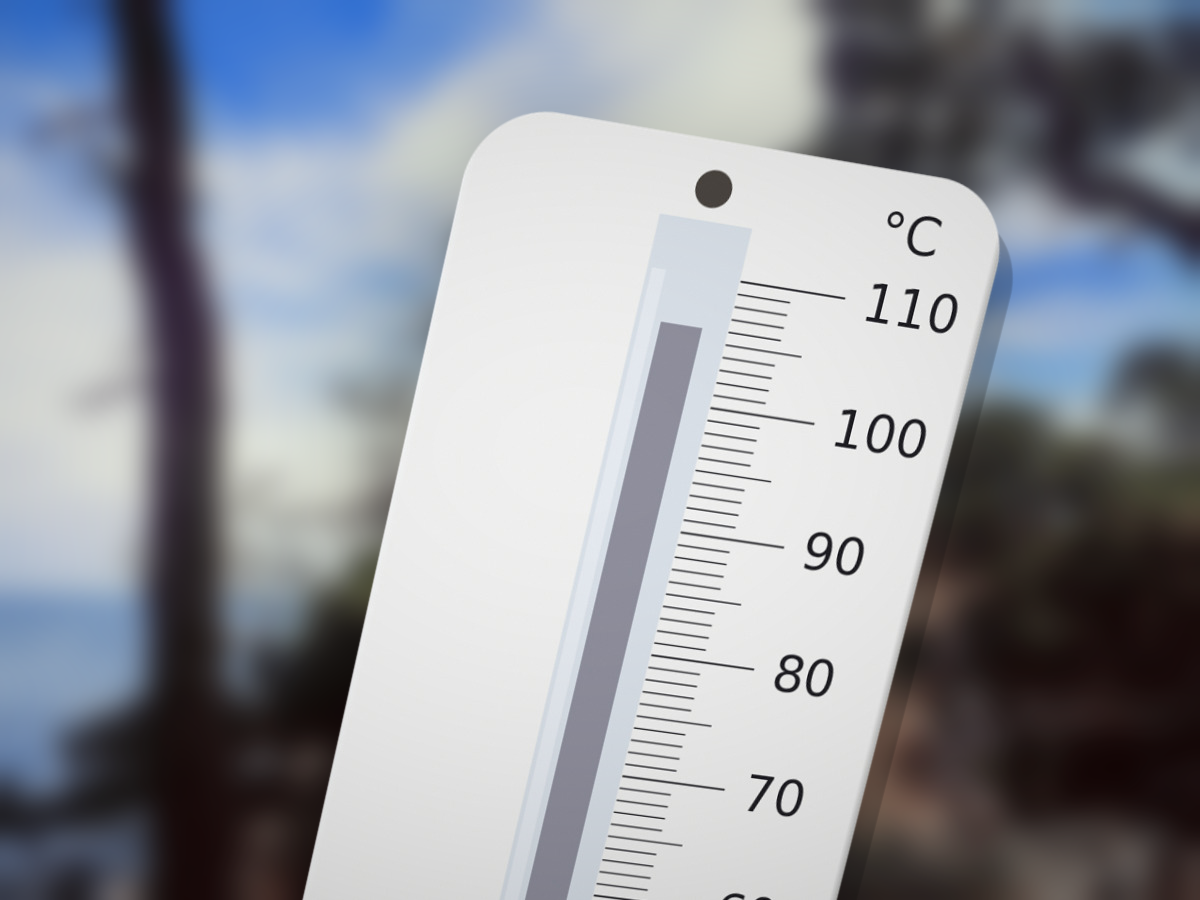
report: 106°C
